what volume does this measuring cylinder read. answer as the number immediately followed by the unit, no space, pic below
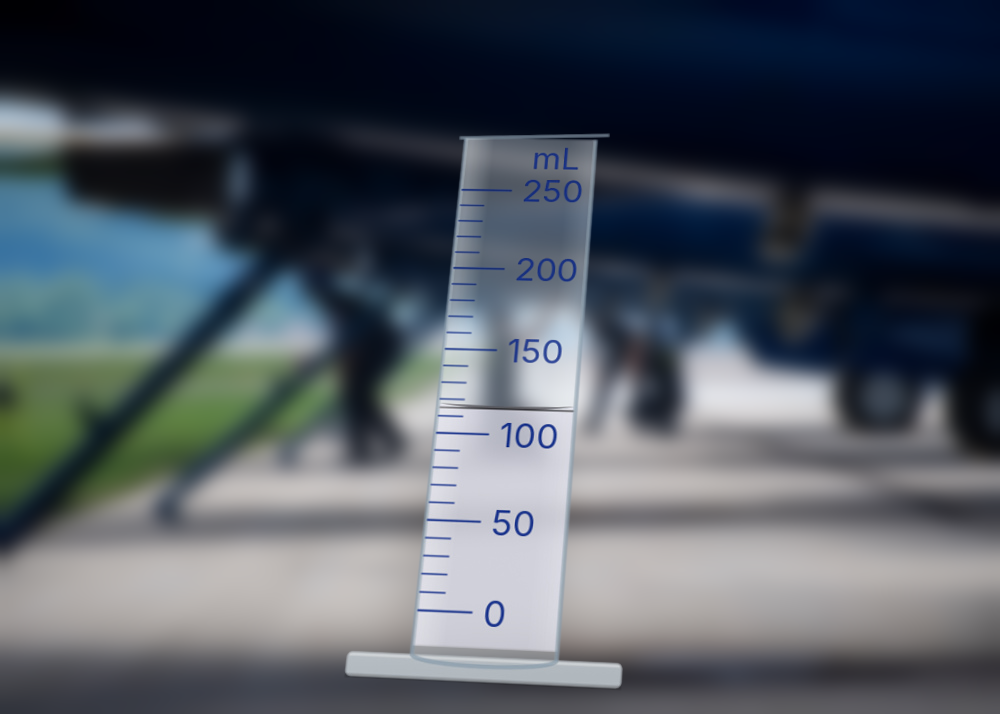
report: 115mL
